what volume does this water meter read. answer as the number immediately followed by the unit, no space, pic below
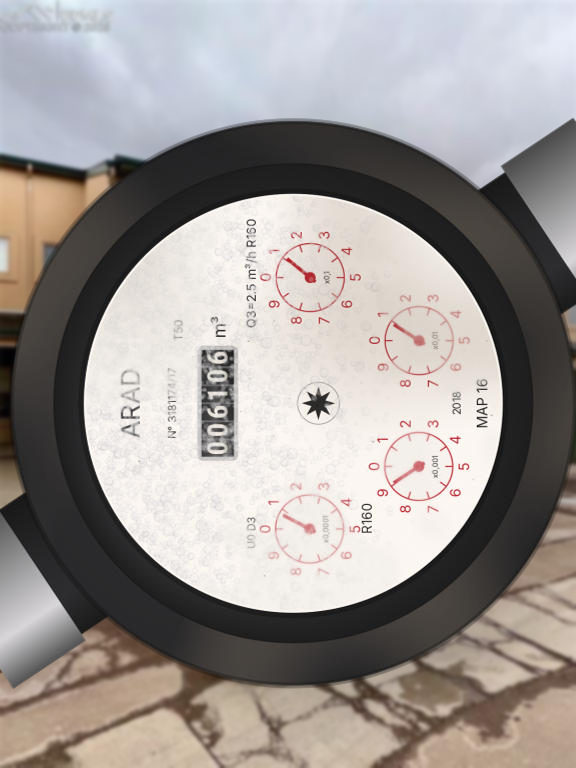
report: 6106.1090m³
